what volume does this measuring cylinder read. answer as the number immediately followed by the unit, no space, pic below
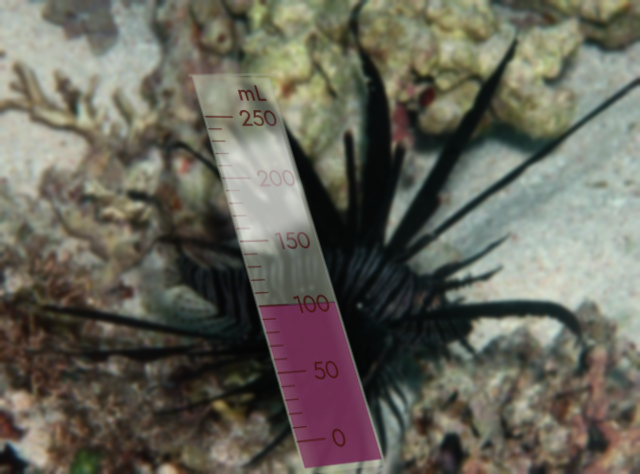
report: 100mL
